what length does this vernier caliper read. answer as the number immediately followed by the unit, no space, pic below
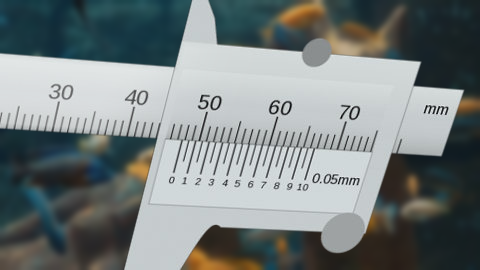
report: 47.6mm
